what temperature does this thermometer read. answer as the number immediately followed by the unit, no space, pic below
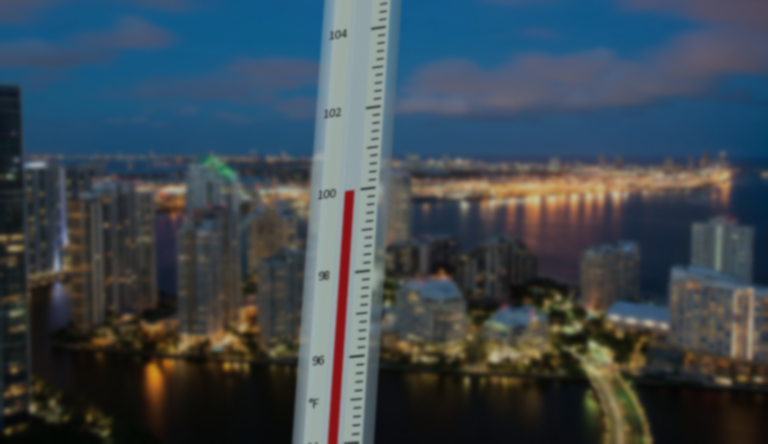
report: 100°F
